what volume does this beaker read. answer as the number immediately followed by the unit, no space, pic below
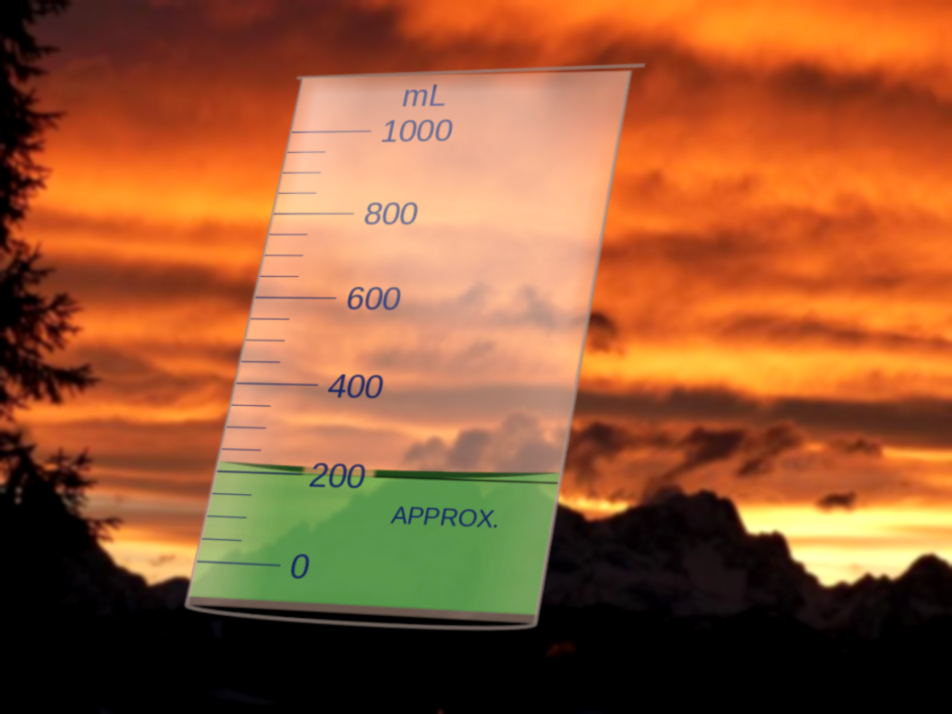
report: 200mL
